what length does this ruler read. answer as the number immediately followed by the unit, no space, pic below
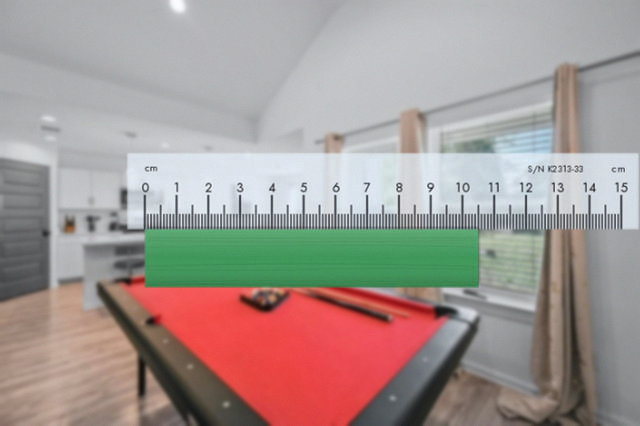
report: 10.5cm
